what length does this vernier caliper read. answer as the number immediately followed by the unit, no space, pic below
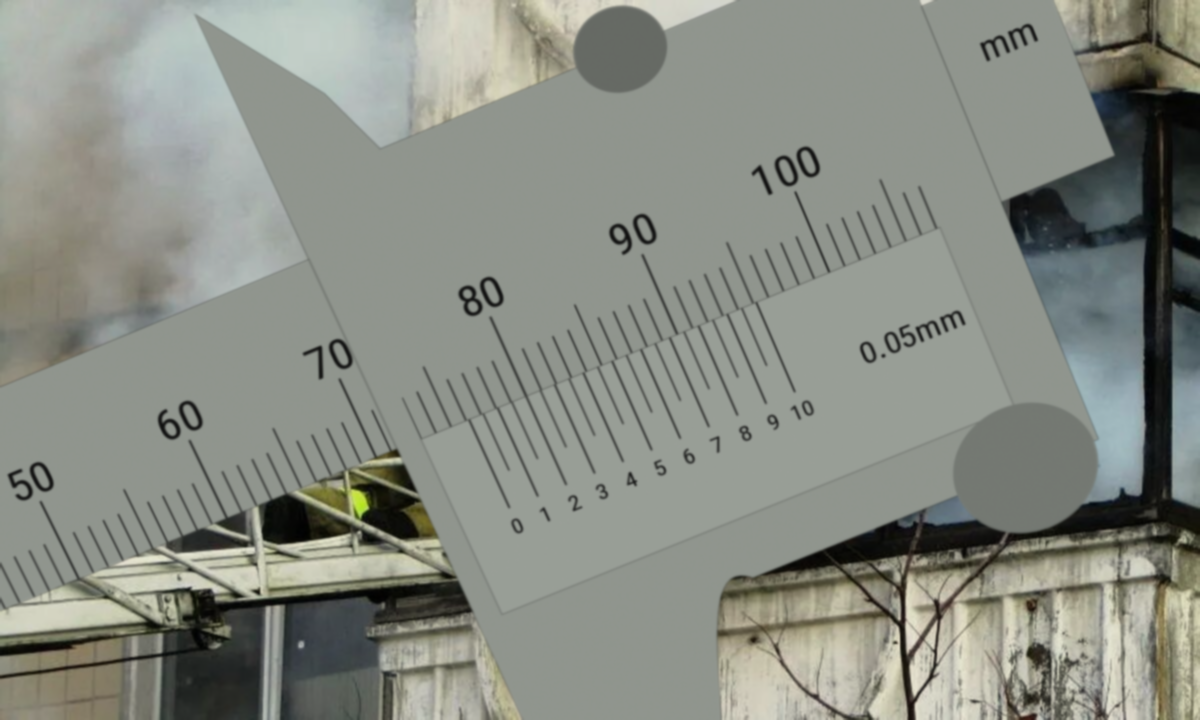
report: 76.2mm
